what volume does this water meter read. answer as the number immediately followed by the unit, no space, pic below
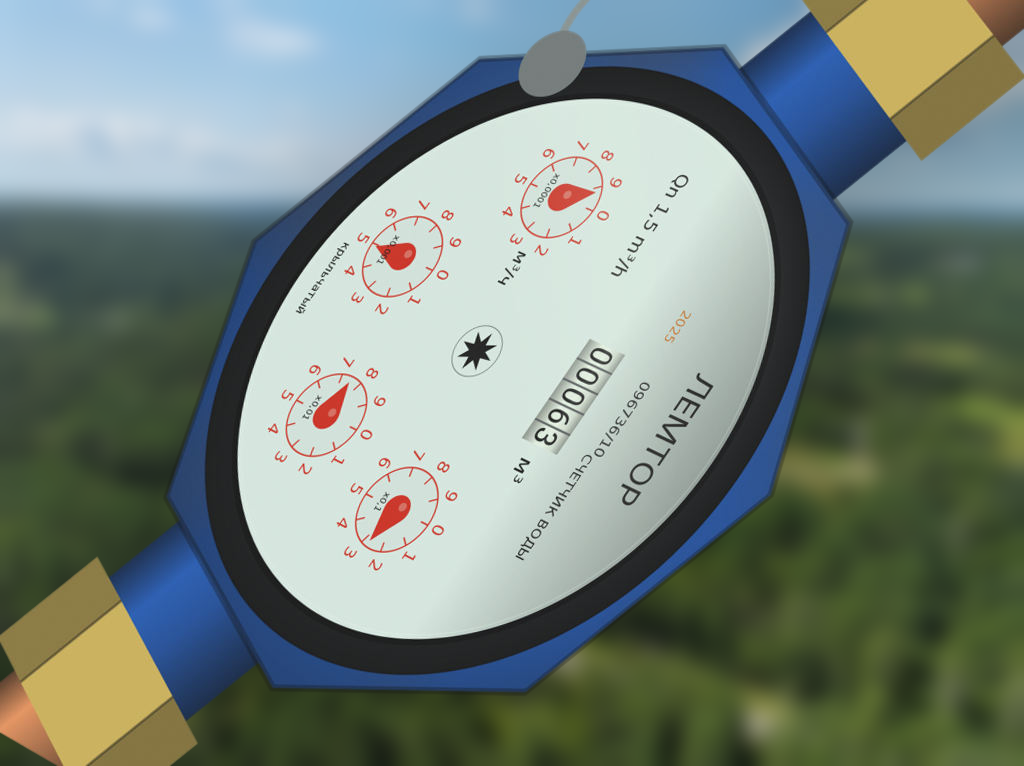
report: 63.2749m³
